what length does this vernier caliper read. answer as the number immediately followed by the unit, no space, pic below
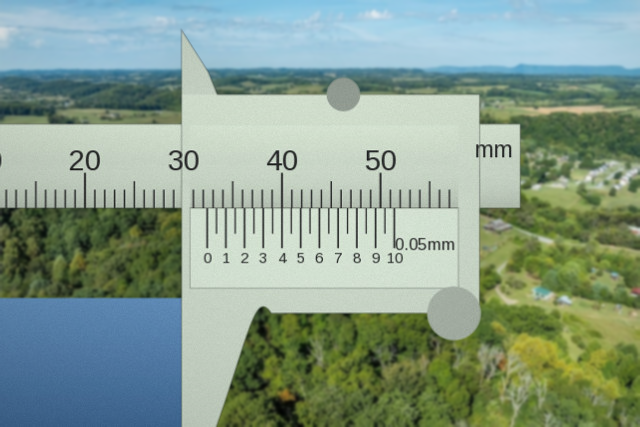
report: 32.4mm
